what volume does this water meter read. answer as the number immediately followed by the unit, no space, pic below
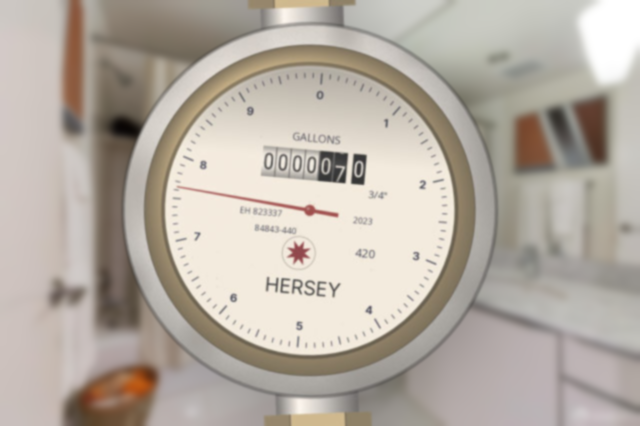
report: 67.6gal
